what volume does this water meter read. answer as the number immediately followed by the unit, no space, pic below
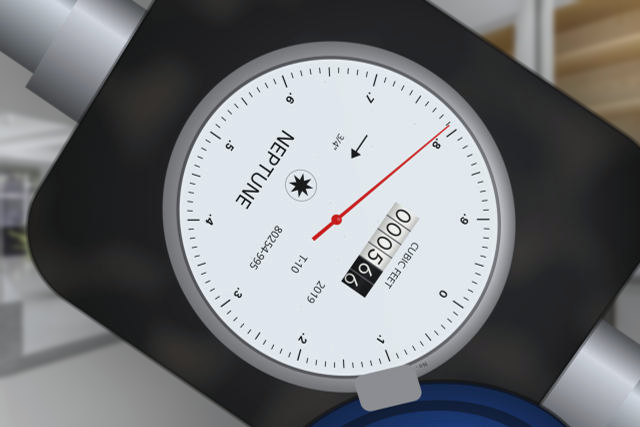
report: 565.79ft³
